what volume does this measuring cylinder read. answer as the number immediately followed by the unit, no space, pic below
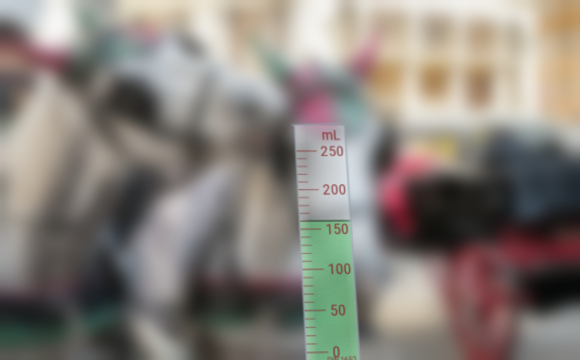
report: 160mL
